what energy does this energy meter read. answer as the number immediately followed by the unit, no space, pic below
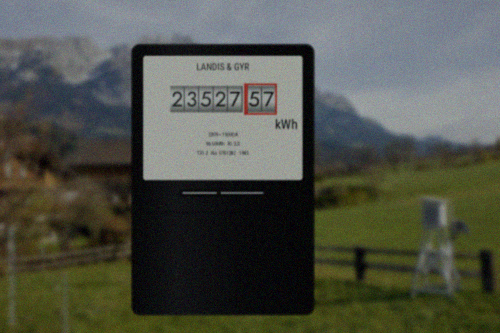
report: 23527.57kWh
